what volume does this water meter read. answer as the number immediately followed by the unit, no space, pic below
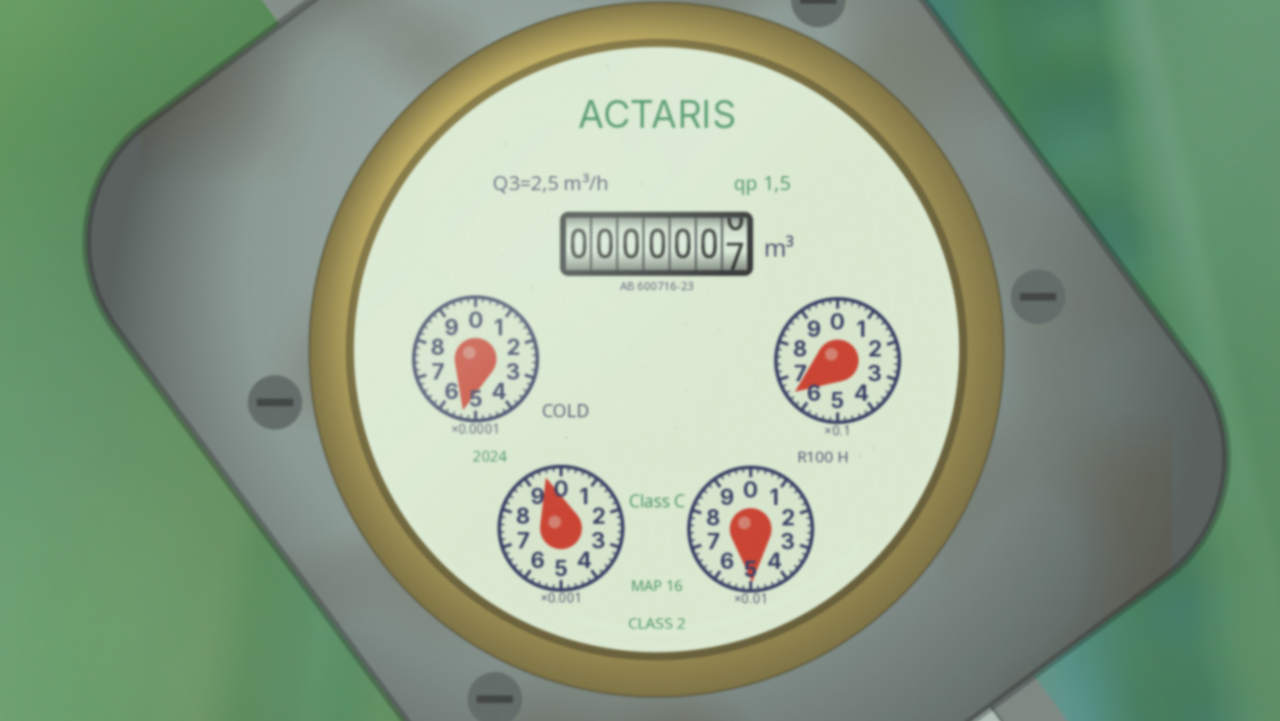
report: 6.6495m³
